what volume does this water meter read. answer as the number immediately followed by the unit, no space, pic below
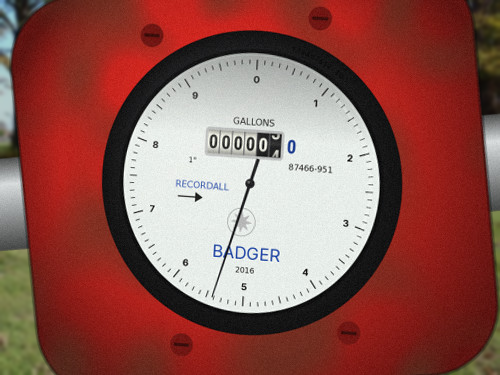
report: 35.4gal
